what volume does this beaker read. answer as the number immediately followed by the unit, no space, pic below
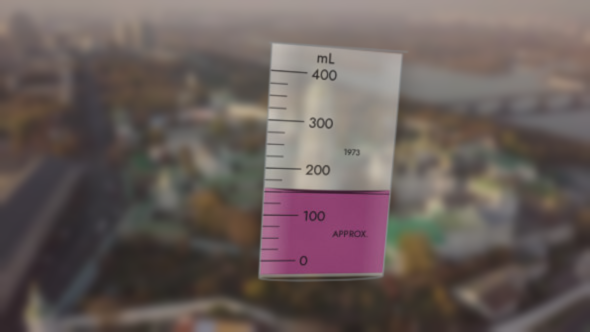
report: 150mL
